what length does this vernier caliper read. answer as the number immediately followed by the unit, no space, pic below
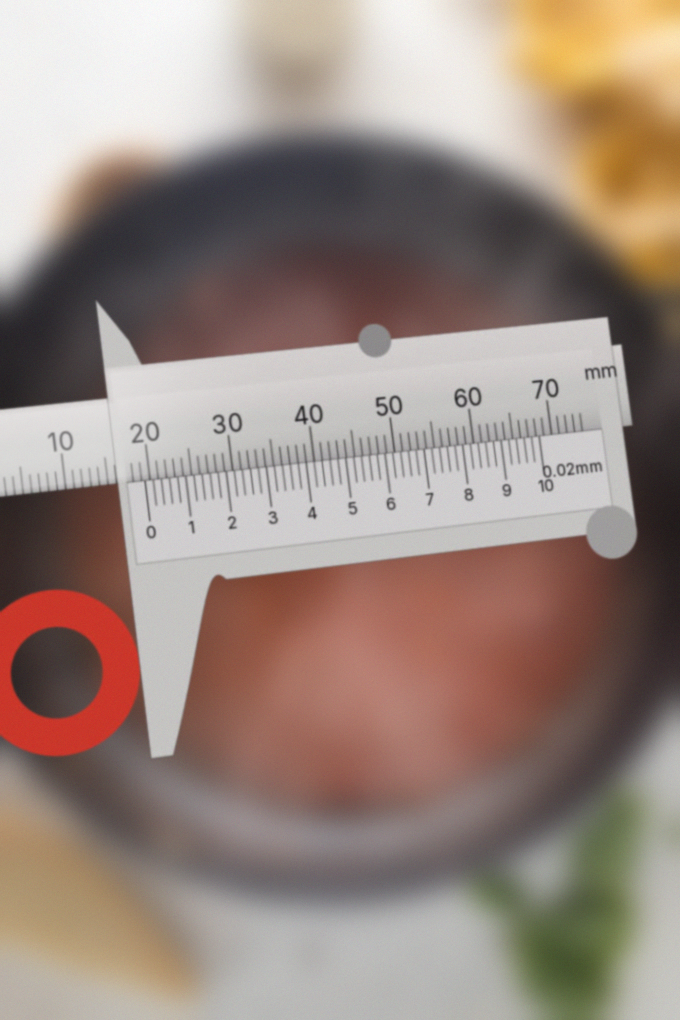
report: 19.4mm
